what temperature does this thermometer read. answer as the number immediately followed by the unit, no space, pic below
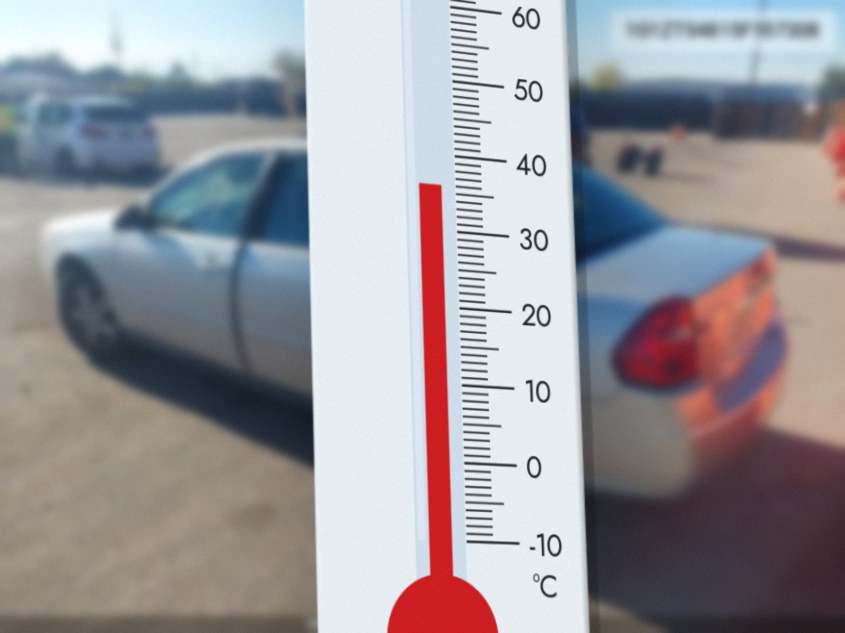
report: 36°C
